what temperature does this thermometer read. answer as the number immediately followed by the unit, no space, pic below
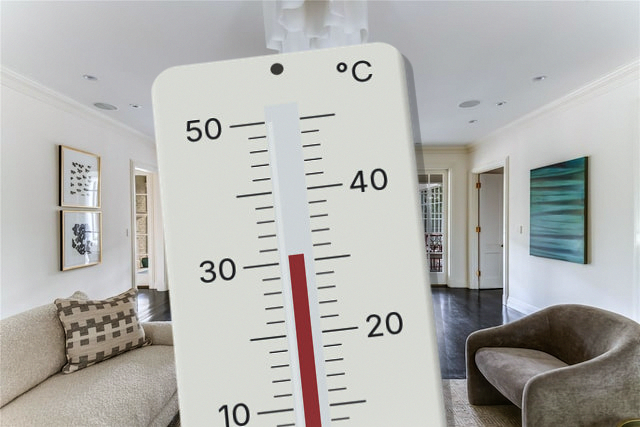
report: 31°C
